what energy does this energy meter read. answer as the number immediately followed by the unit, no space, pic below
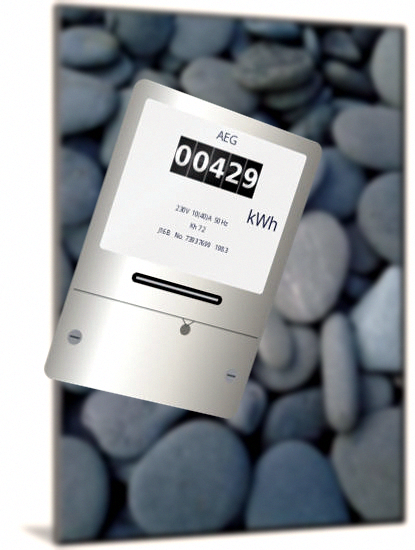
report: 429kWh
